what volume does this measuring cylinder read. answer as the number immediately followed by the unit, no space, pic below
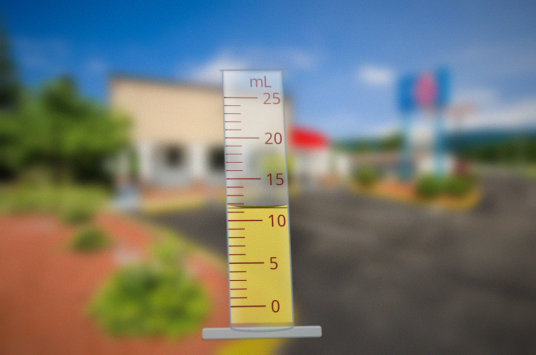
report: 11.5mL
